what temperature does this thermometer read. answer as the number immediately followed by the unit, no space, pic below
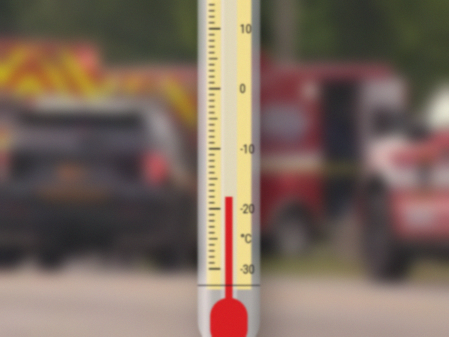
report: -18°C
